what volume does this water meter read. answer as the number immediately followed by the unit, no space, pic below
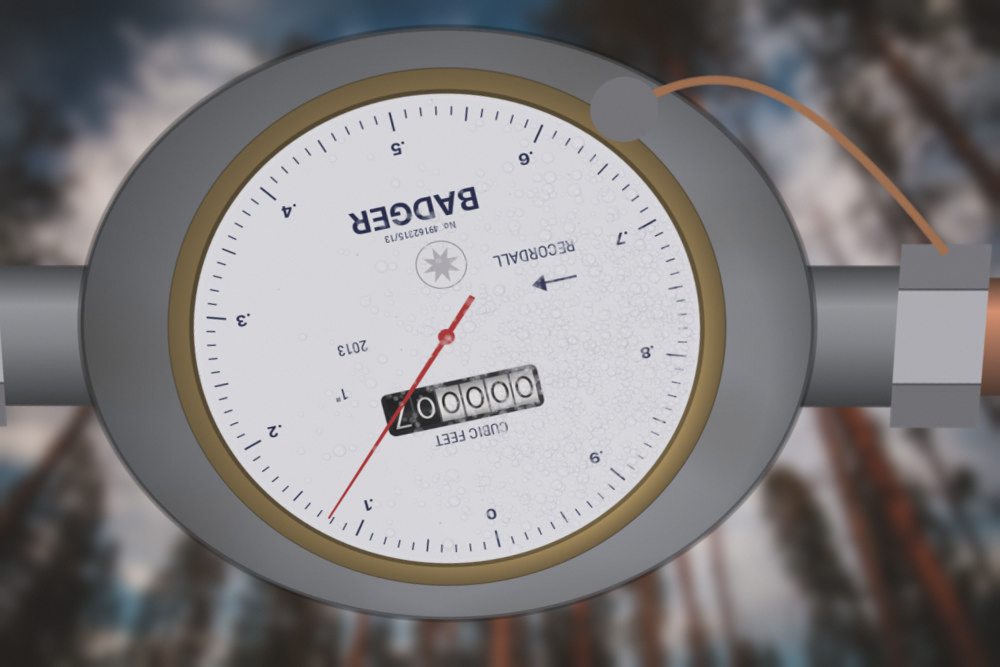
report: 7.12ft³
